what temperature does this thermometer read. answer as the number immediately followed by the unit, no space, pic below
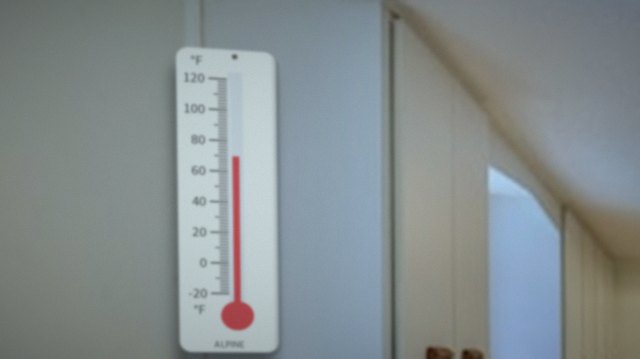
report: 70°F
